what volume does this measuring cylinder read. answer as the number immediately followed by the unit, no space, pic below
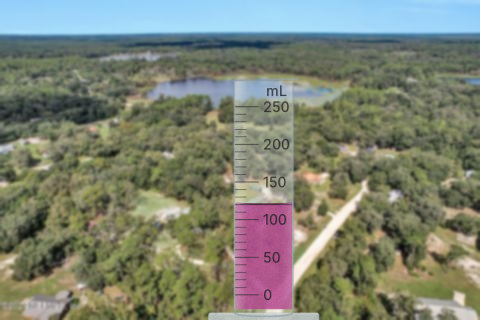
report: 120mL
